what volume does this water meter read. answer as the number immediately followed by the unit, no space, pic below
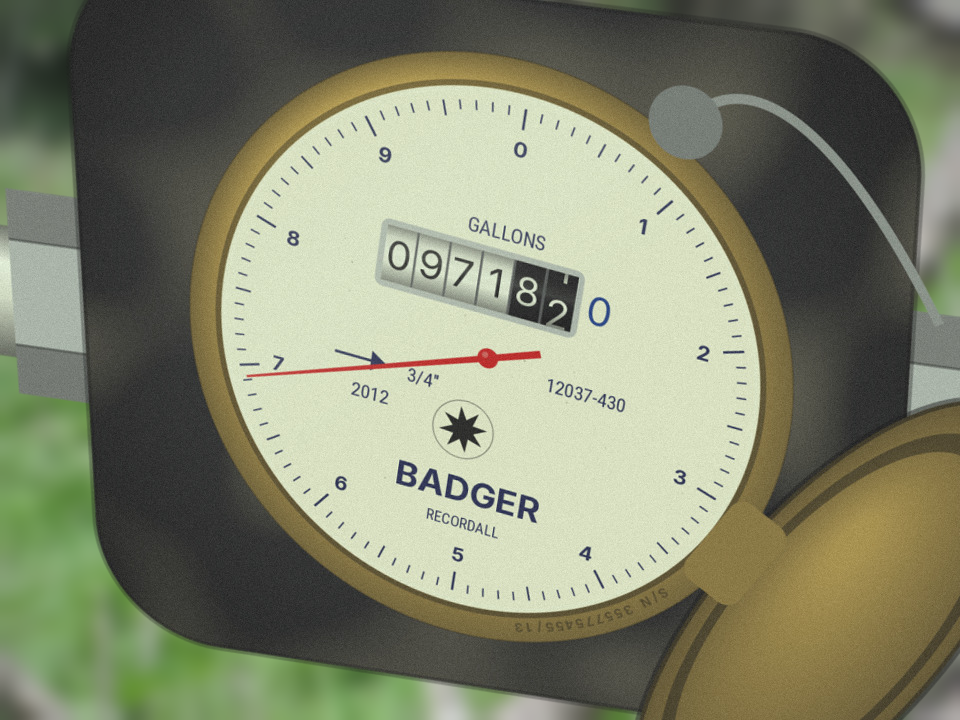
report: 971816.9gal
